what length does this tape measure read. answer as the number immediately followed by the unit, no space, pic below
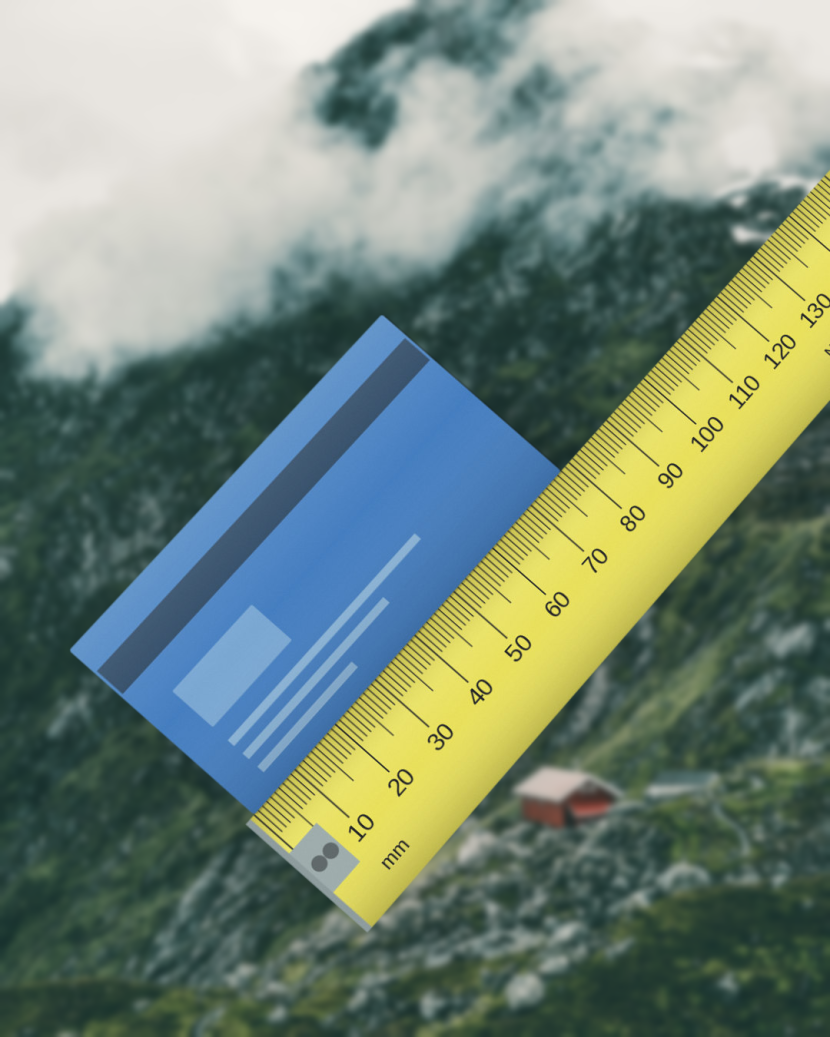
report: 78mm
